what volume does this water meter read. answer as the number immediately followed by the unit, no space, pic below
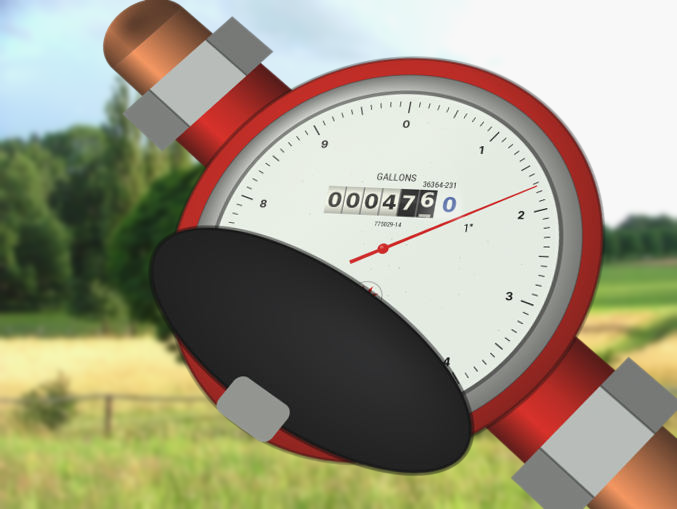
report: 4761.7gal
